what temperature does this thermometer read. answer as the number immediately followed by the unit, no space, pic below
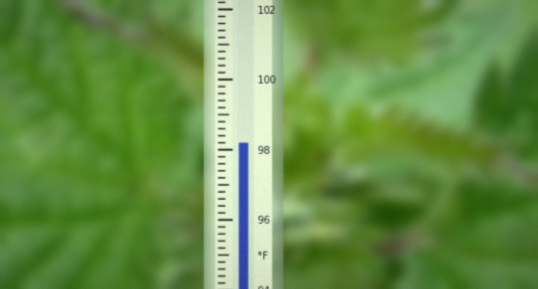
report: 98.2°F
